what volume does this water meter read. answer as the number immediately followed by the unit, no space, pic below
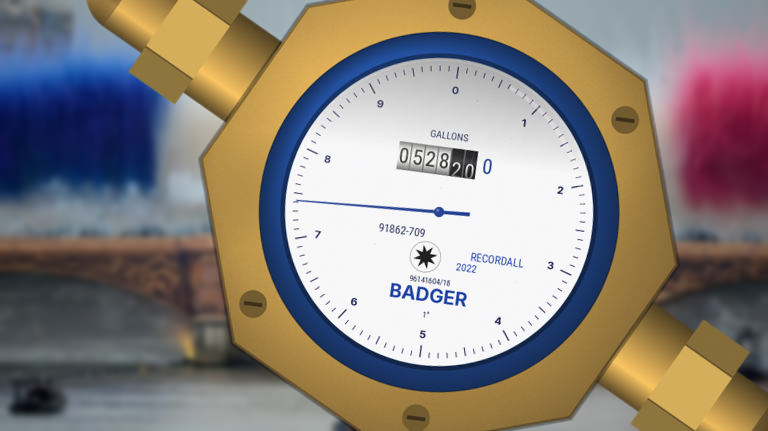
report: 528197.4gal
